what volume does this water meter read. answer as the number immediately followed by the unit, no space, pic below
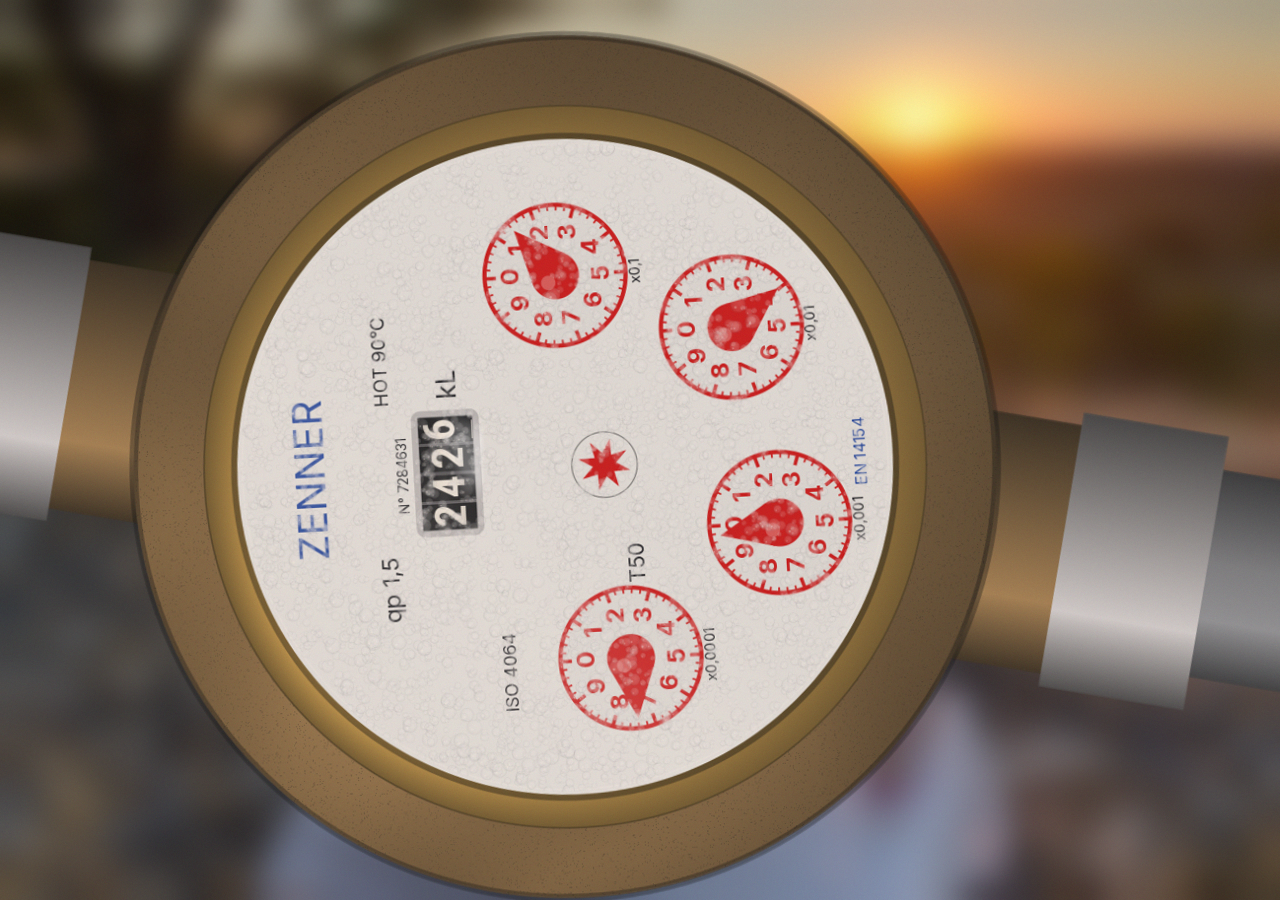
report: 2426.1397kL
